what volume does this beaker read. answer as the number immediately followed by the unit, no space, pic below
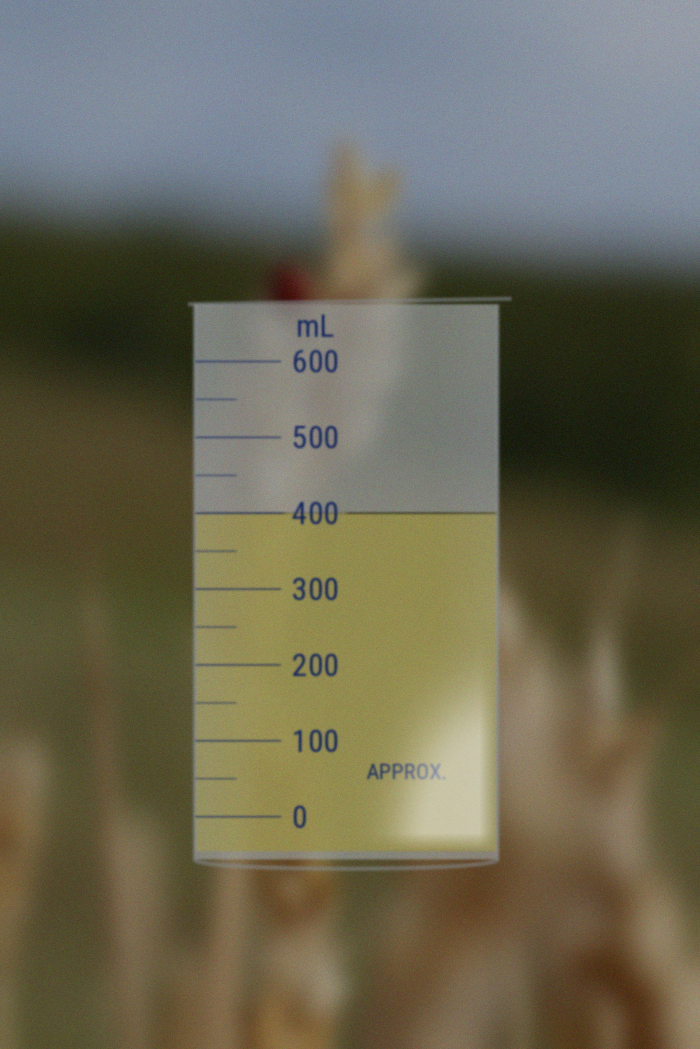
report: 400mL
